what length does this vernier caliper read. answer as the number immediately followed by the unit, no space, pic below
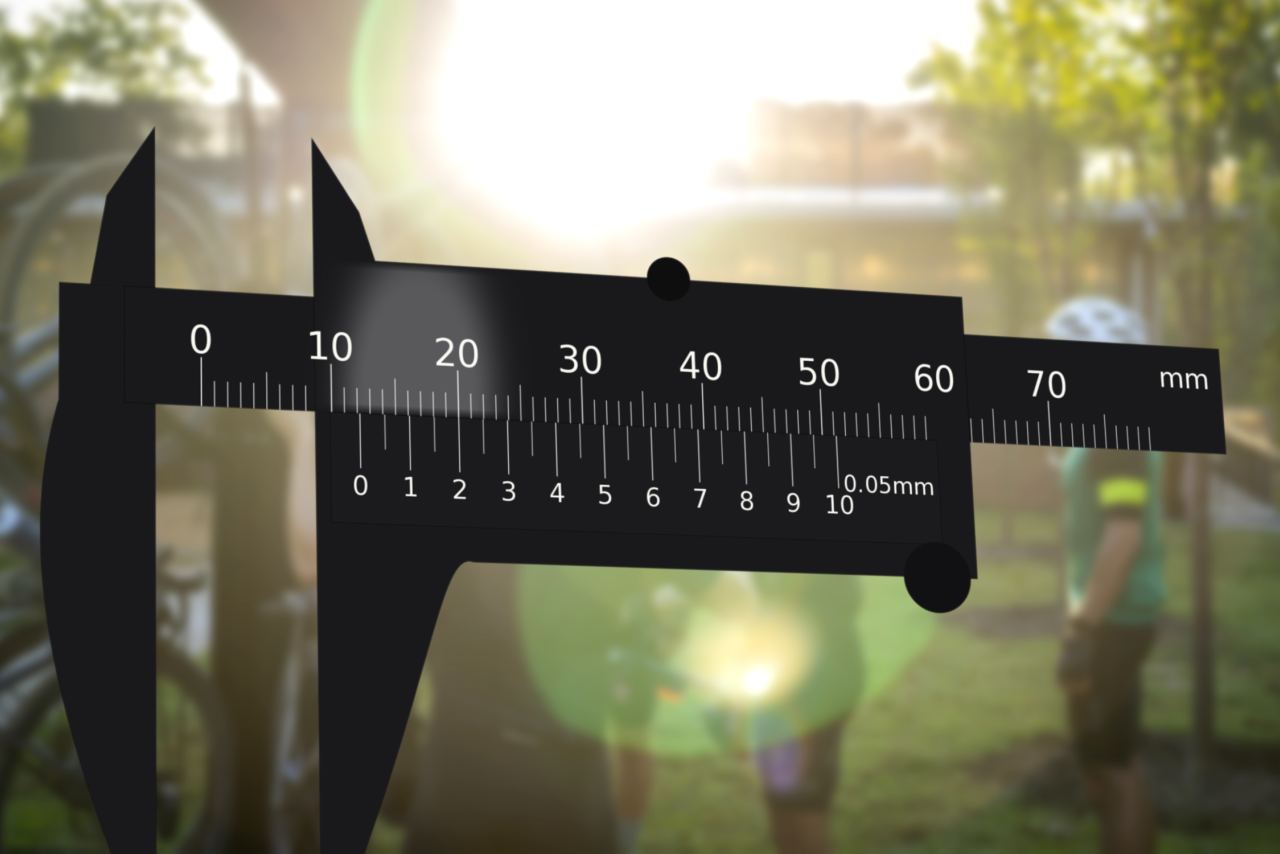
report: 12.2mm
